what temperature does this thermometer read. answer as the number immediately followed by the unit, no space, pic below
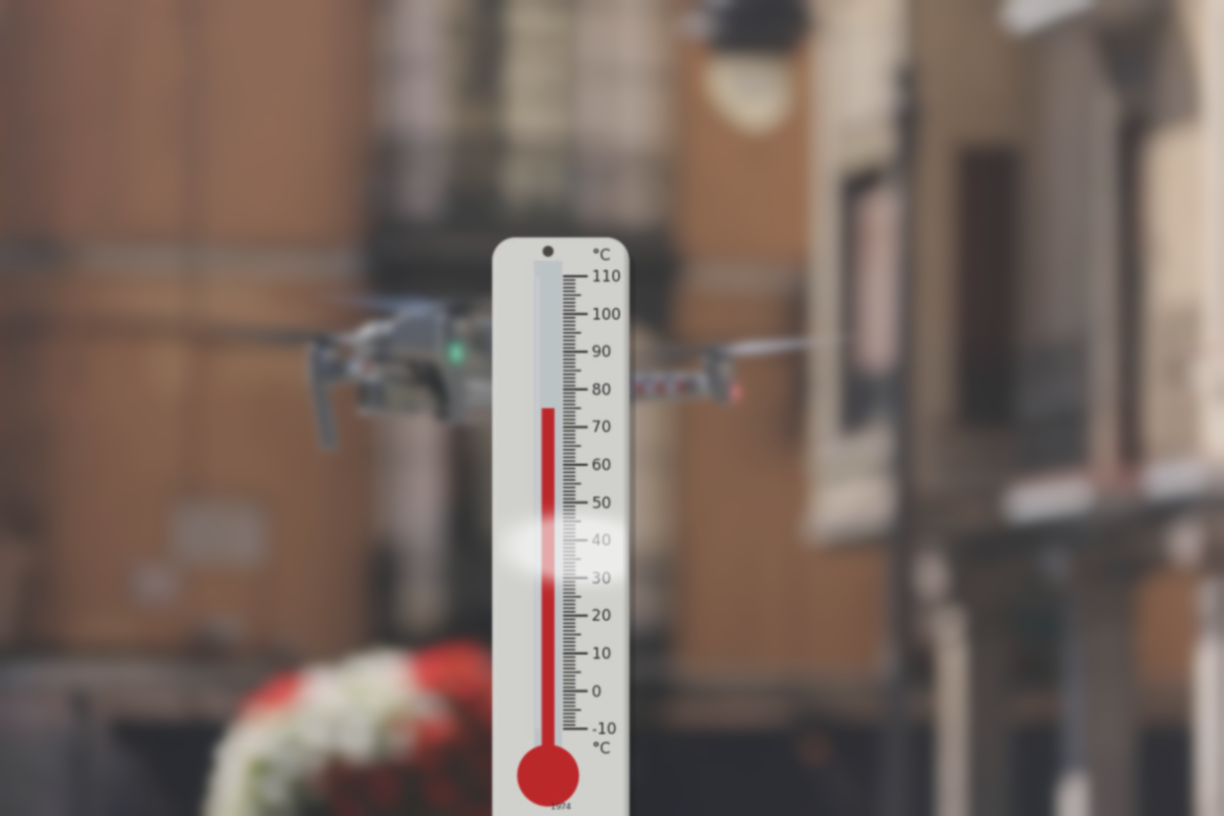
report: 75°C
